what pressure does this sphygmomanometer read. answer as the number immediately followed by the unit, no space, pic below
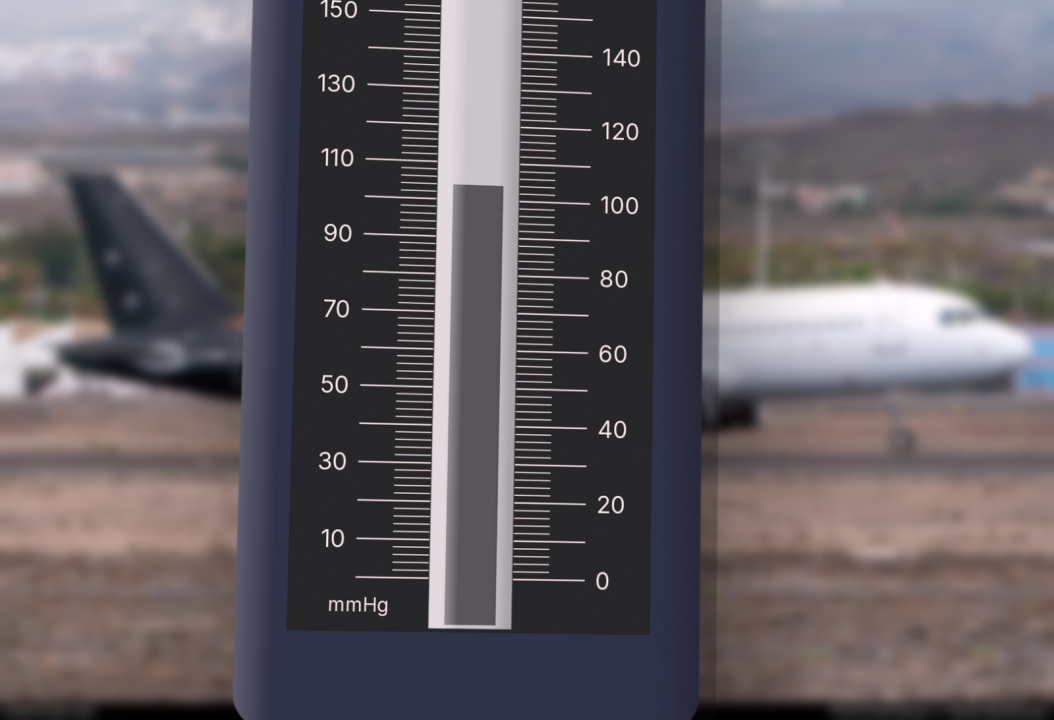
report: 104mmHg
